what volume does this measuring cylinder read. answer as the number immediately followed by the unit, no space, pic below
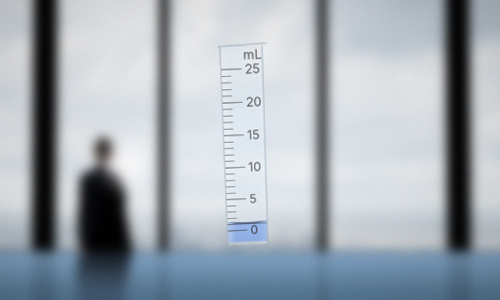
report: 1mL
